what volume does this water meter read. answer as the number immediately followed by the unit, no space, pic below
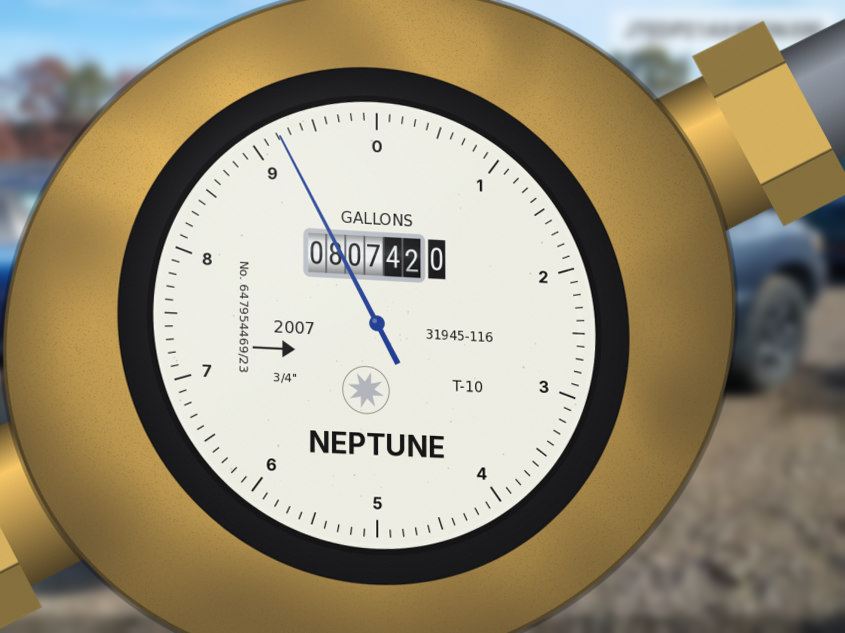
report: 807419.2gal
